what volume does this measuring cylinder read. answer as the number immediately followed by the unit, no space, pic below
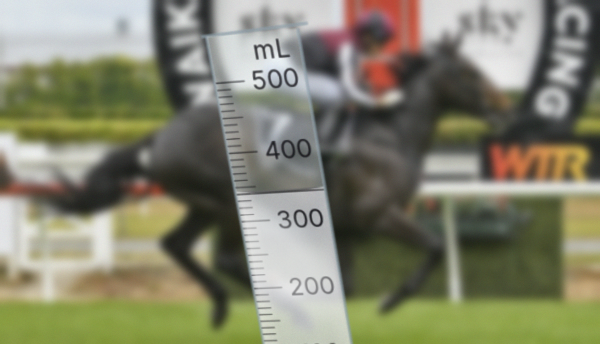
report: 340mL
